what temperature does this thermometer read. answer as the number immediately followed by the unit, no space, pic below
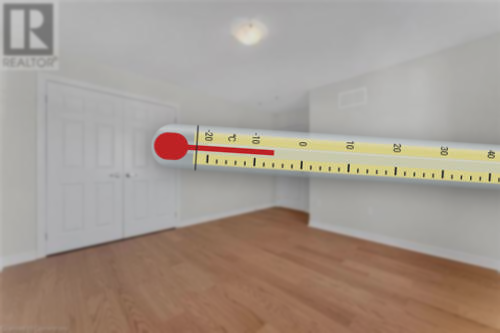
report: -6°C
